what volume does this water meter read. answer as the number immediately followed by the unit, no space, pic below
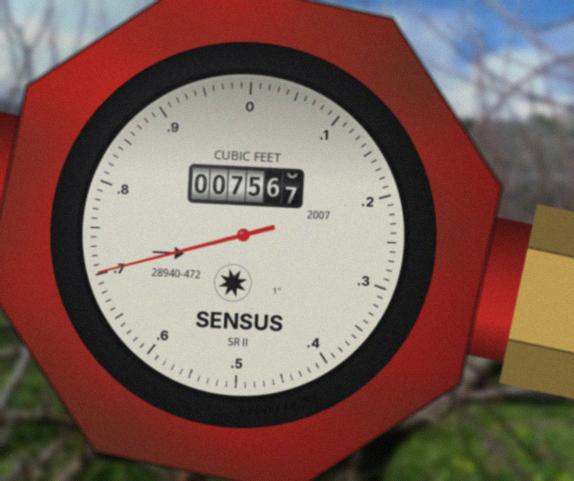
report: 7566.70ft³
